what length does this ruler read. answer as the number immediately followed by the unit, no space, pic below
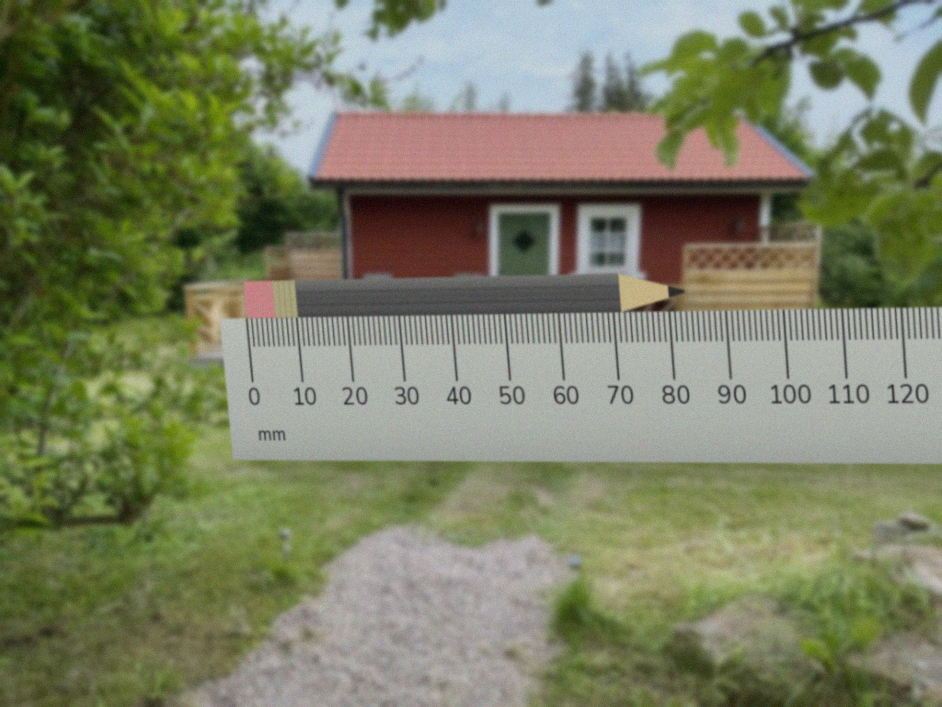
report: 83mm
